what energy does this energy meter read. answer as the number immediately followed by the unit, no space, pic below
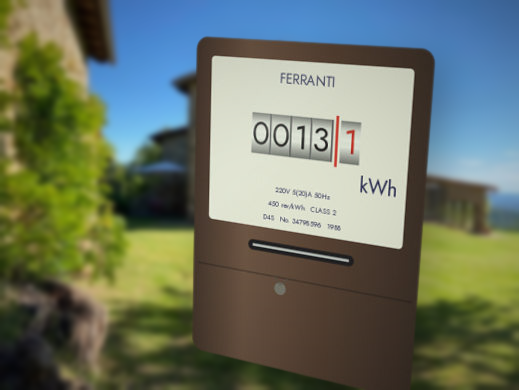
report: 13.1kWh
